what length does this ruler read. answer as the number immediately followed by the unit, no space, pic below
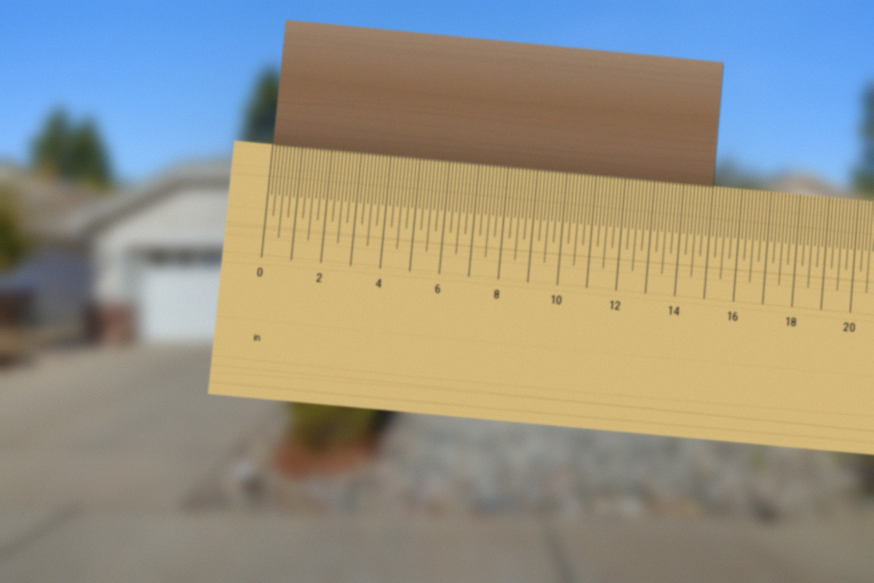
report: 15in
